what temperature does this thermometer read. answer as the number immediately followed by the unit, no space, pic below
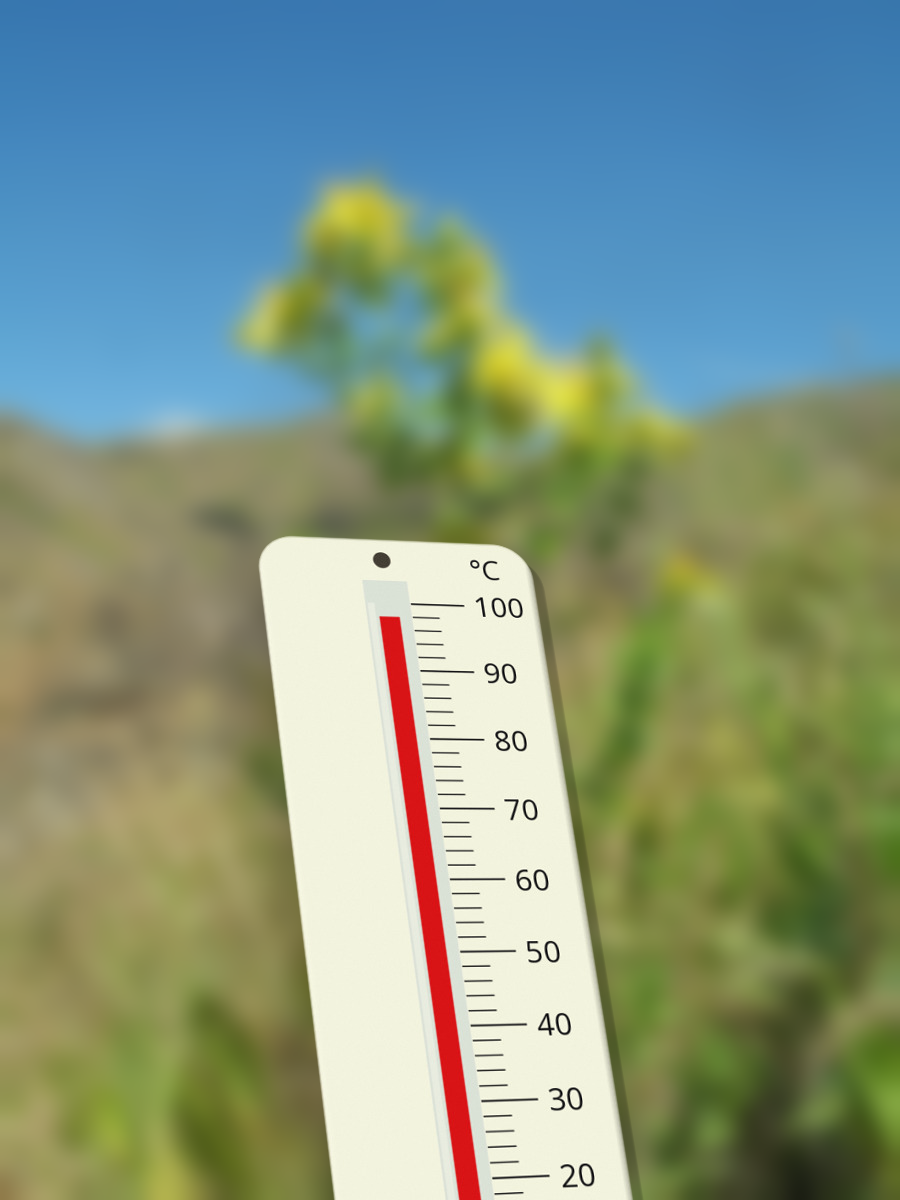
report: 98°C
